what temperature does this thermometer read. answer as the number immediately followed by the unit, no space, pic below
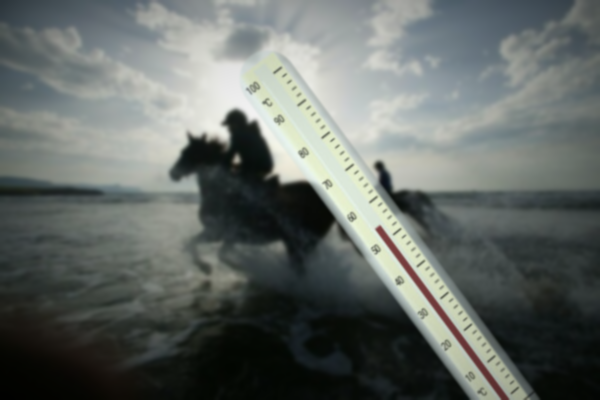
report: 54°C
